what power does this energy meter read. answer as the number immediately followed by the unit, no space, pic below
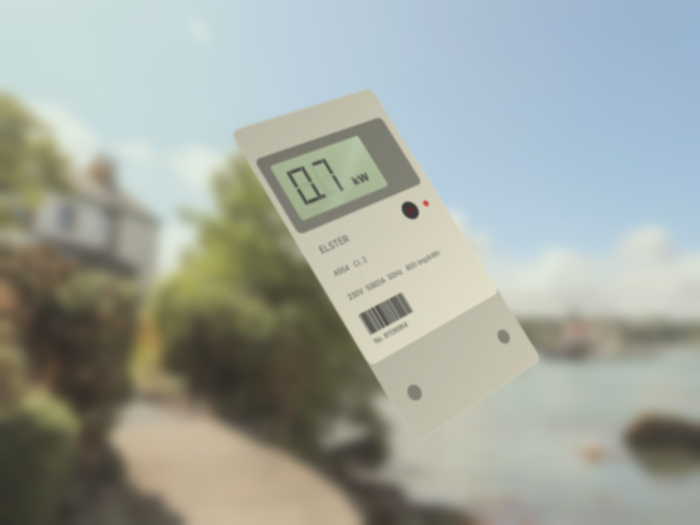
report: 0.7kW
